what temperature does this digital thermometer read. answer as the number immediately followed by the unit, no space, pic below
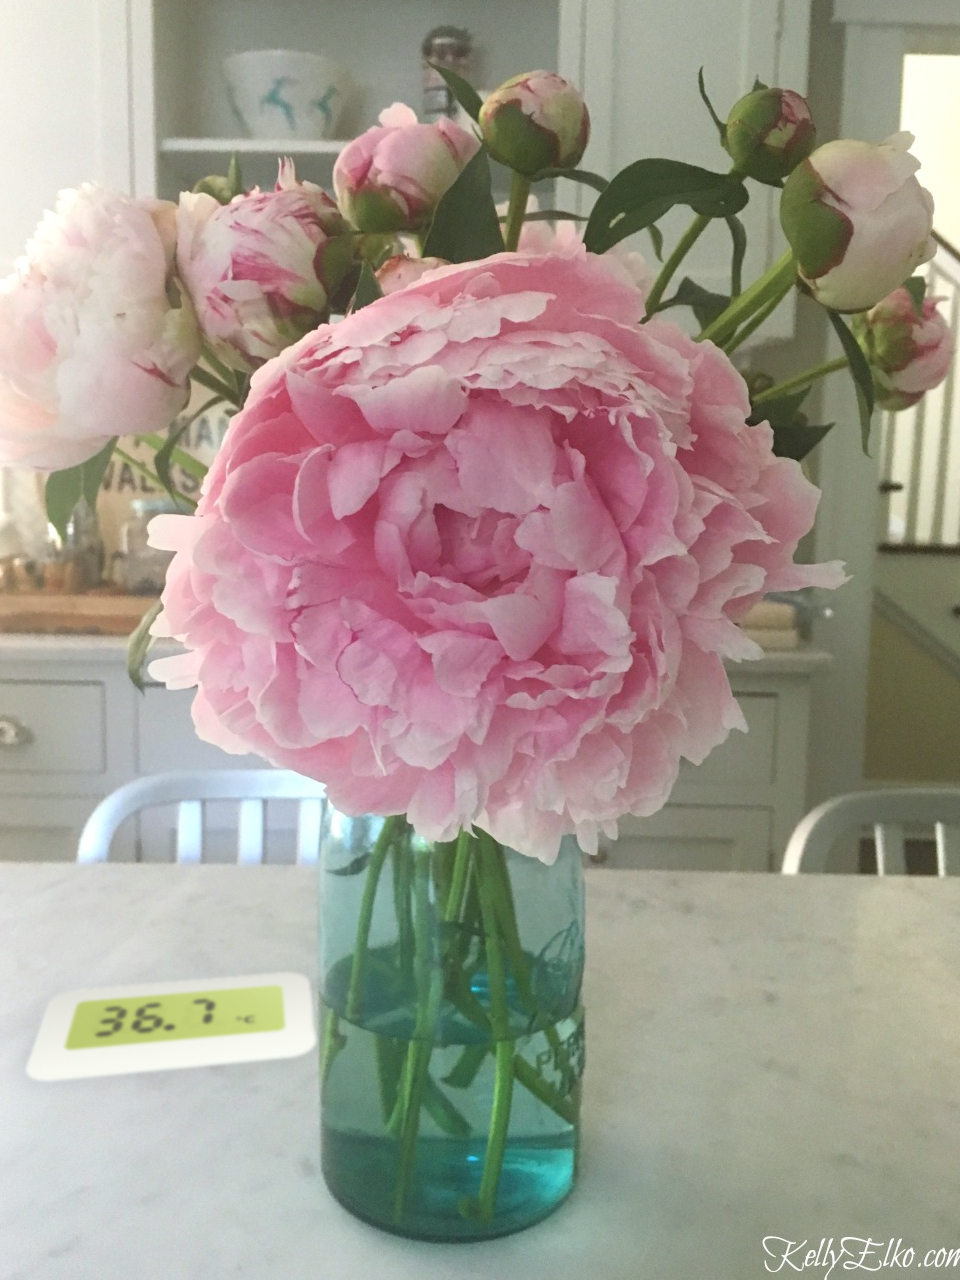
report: 36.7°C
